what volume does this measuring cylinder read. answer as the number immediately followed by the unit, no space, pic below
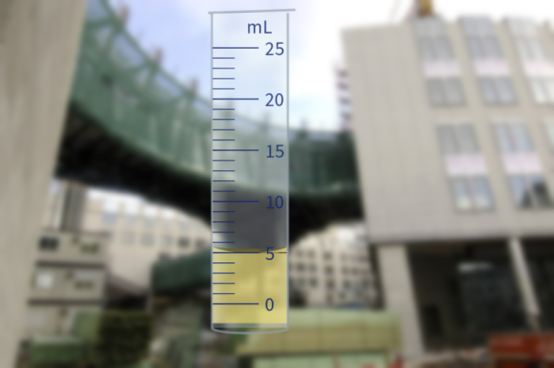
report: 5mL
